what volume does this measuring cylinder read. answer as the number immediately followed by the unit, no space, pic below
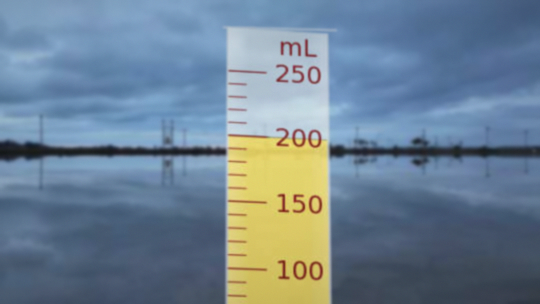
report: 200mL
